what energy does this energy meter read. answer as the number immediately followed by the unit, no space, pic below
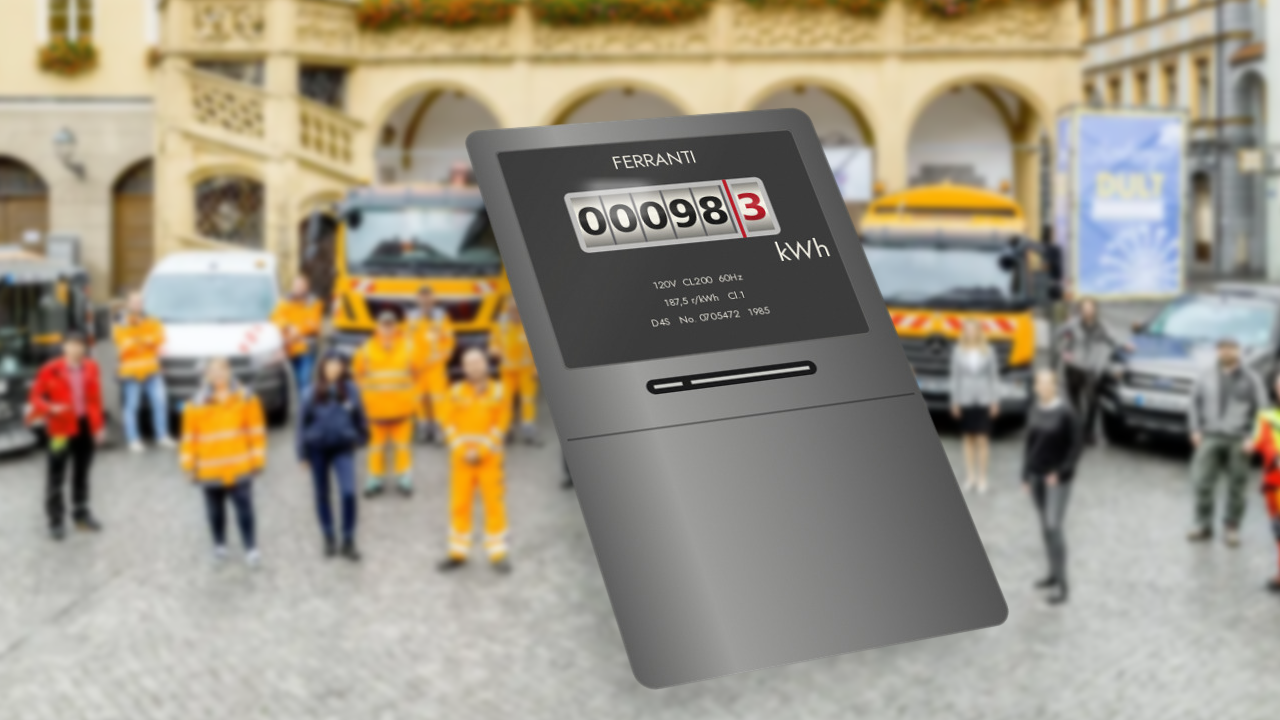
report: 98.3kWh
